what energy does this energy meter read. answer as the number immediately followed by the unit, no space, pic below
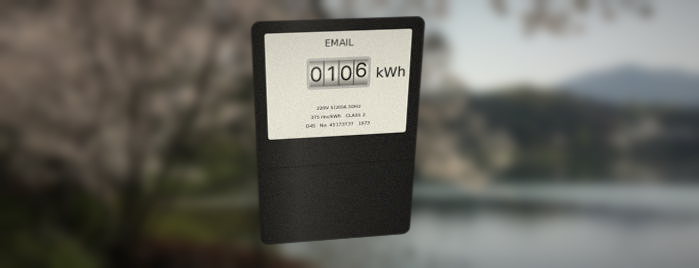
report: 106kWh
